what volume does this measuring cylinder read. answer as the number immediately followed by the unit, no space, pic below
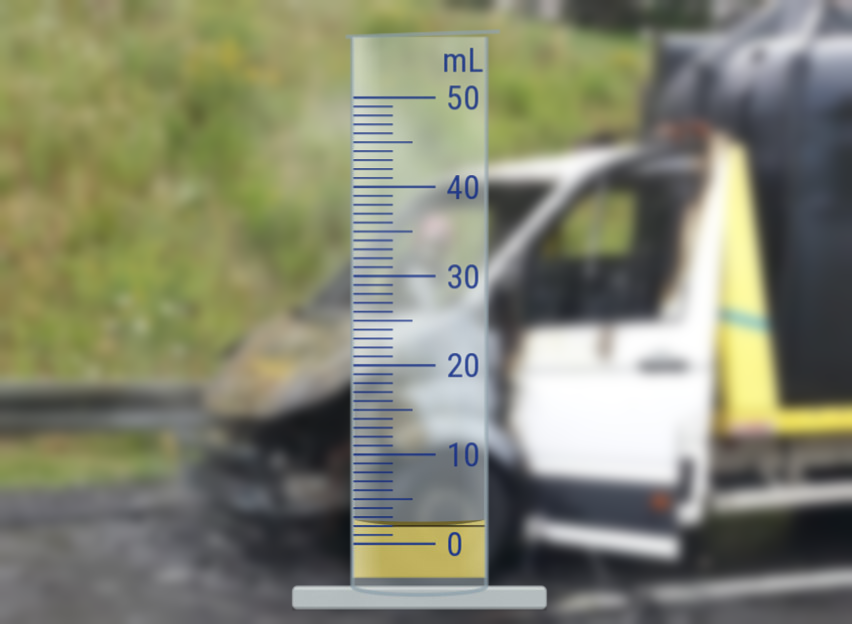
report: 2mL
